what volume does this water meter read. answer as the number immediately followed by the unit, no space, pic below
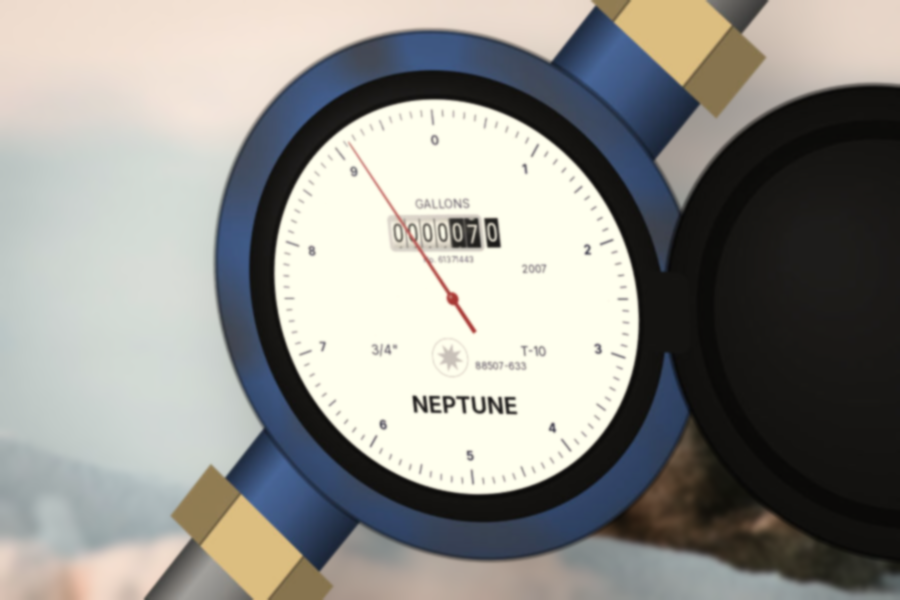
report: 69.1gal
